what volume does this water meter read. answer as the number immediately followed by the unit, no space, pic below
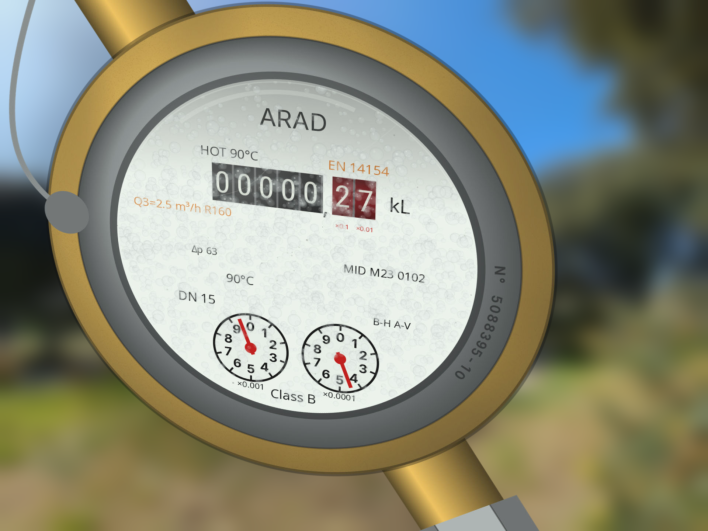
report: 0.2694kL
